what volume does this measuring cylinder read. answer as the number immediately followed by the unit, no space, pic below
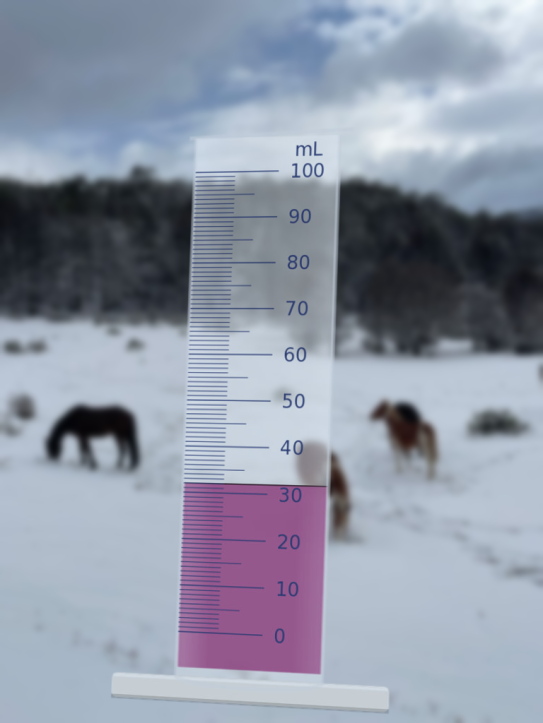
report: 32mL
